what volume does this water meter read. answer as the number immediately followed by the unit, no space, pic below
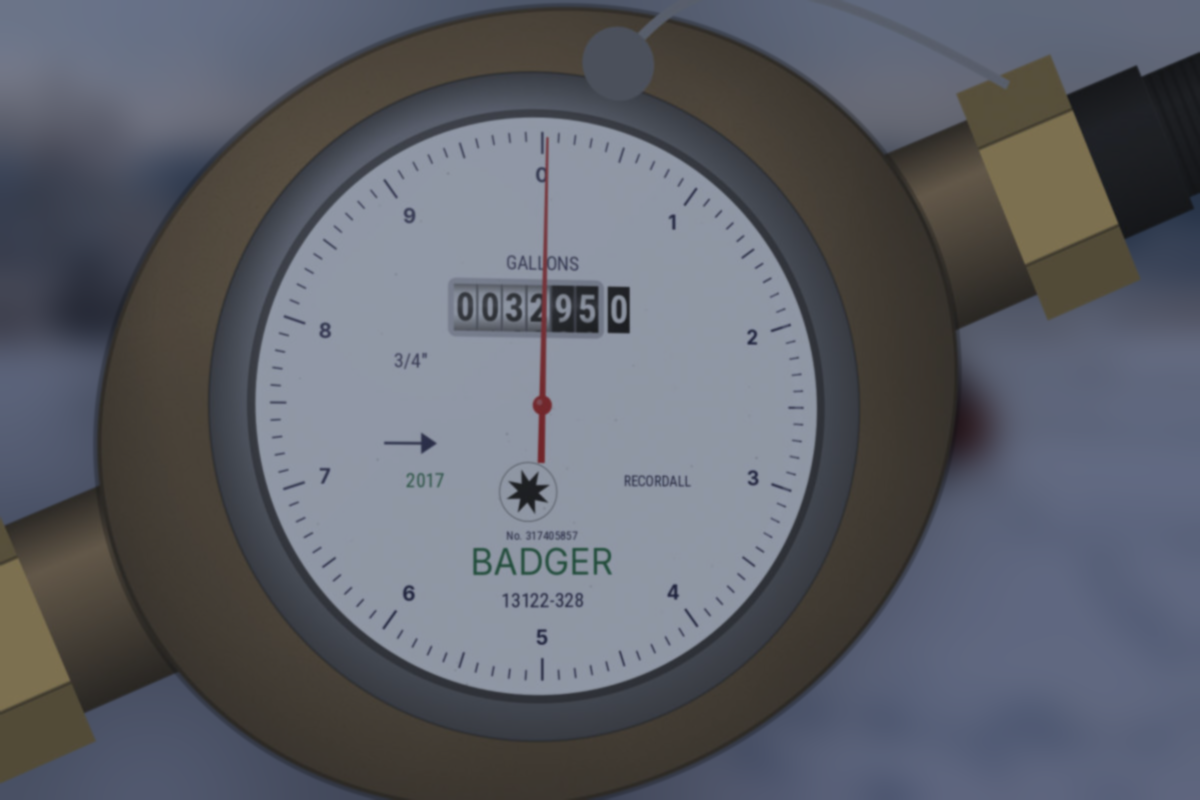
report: 32950.0gal
